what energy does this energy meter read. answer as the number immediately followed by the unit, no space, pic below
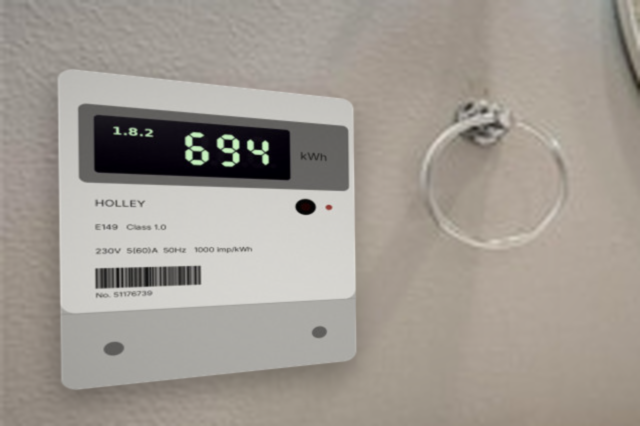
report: 694kWh
